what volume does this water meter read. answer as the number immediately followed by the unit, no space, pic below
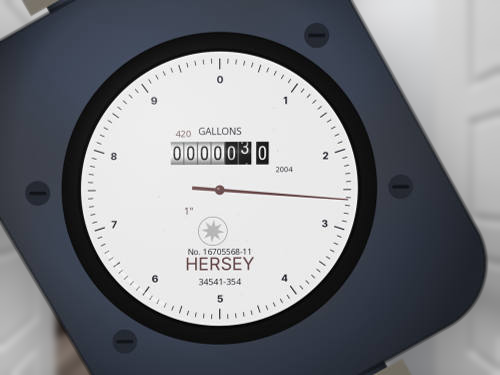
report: 32.6gal
